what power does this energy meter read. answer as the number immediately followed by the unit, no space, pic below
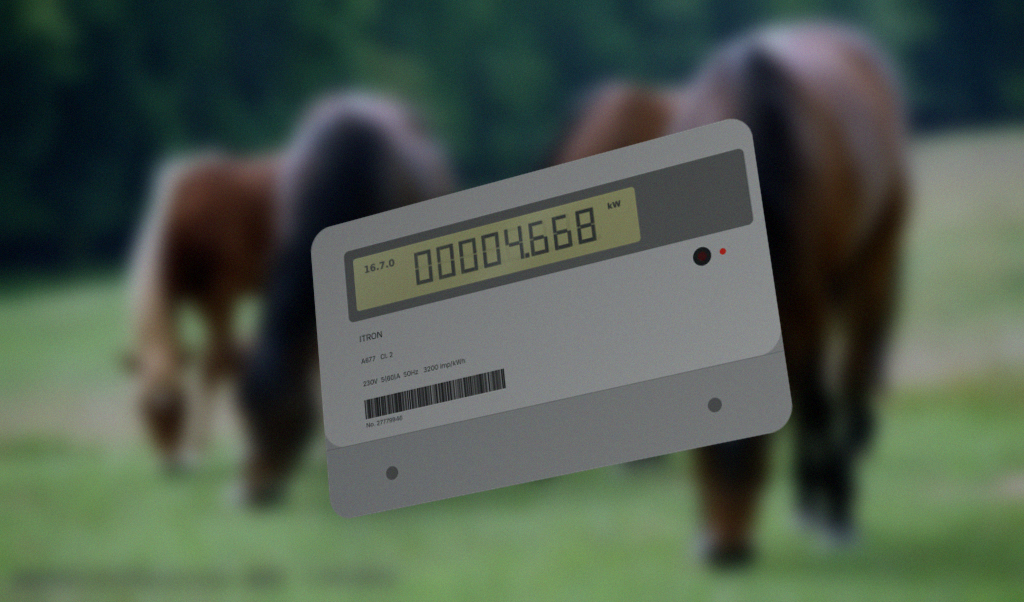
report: 4.668kW
